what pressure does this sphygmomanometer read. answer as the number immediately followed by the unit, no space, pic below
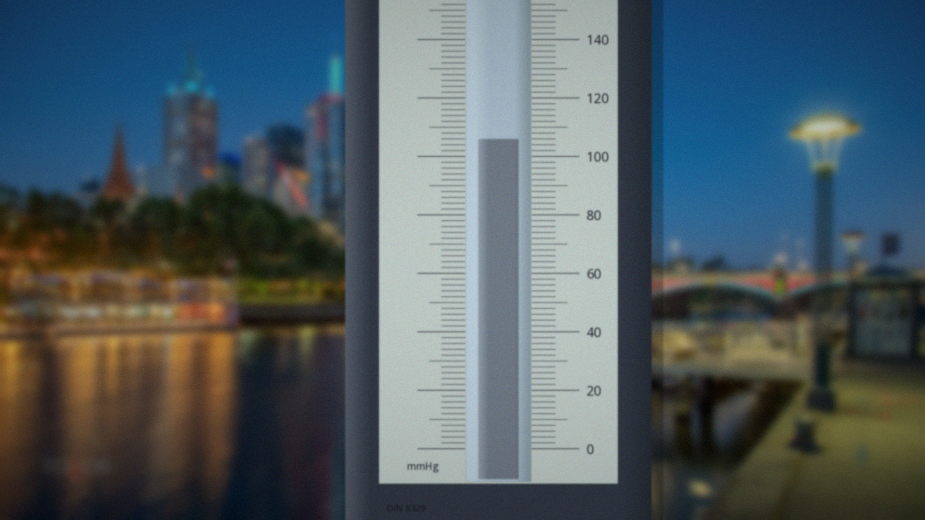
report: 106mmHg
